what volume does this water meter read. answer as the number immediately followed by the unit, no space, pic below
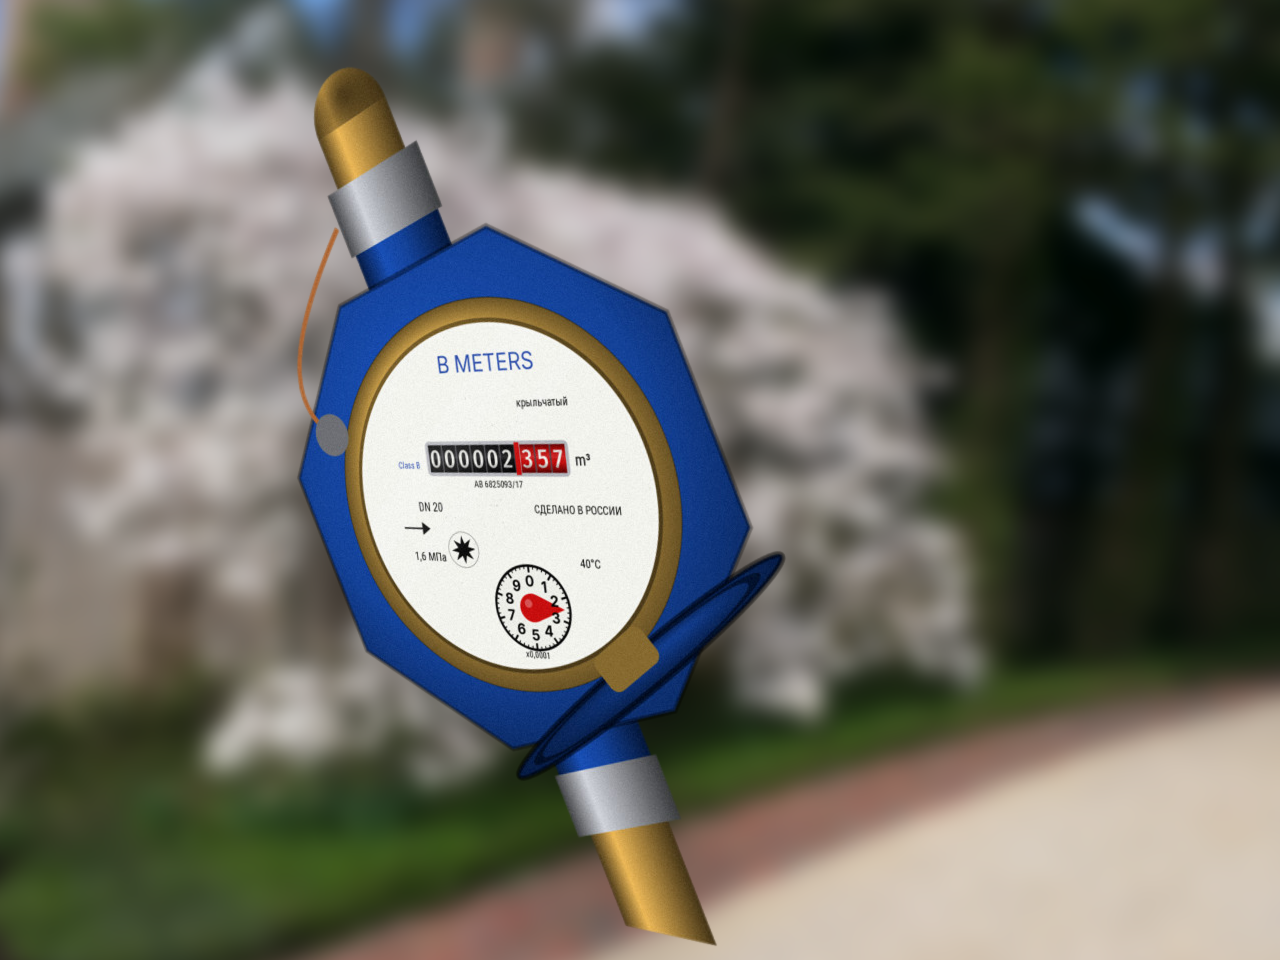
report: 2.3572m³
